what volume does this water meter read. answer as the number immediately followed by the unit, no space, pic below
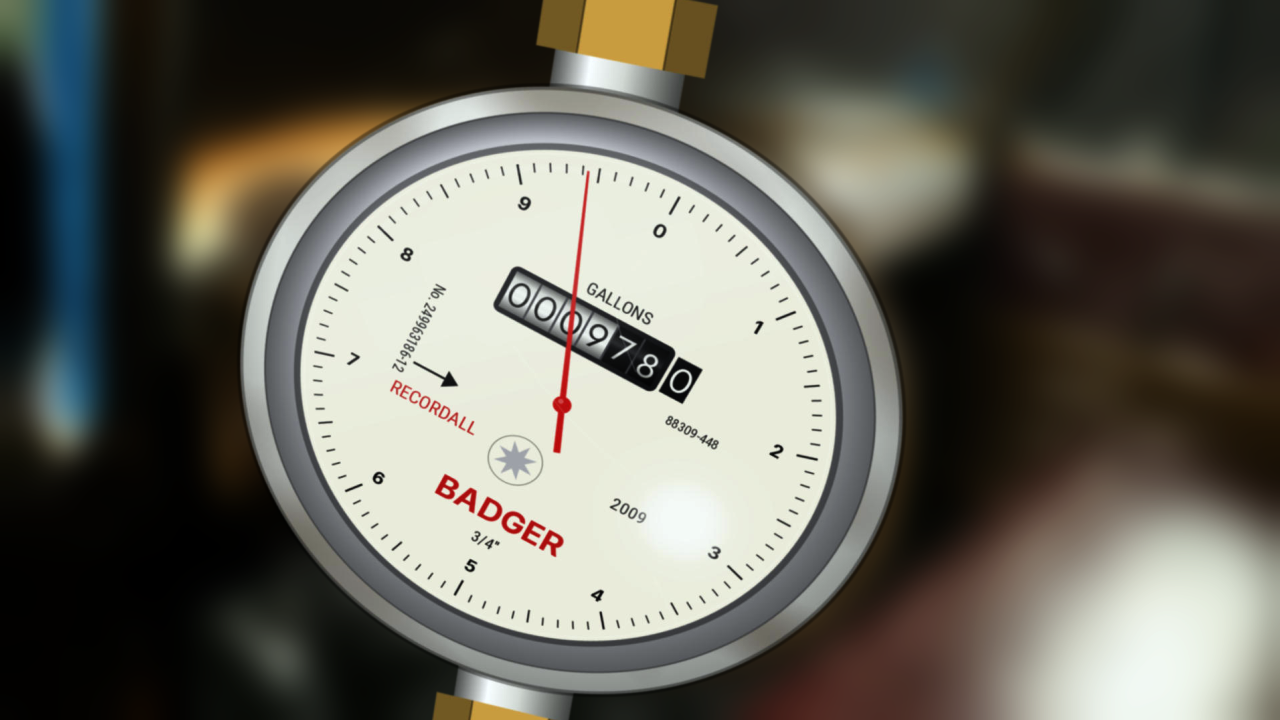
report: 9779.4gal
